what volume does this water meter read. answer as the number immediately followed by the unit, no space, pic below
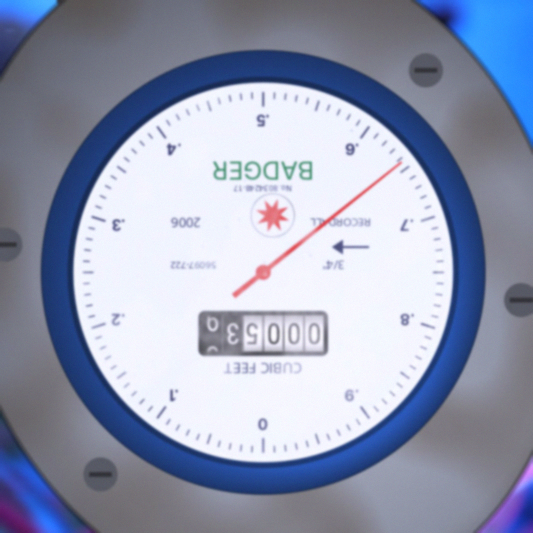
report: 538.64ft³
